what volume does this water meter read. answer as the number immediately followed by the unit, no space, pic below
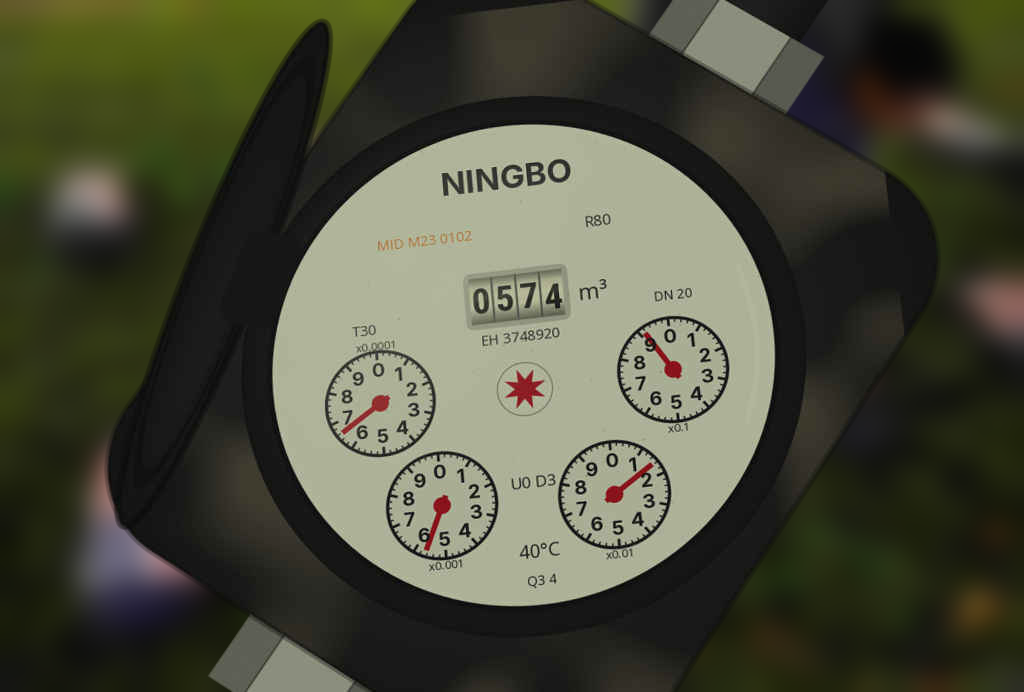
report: 573.9156m³
